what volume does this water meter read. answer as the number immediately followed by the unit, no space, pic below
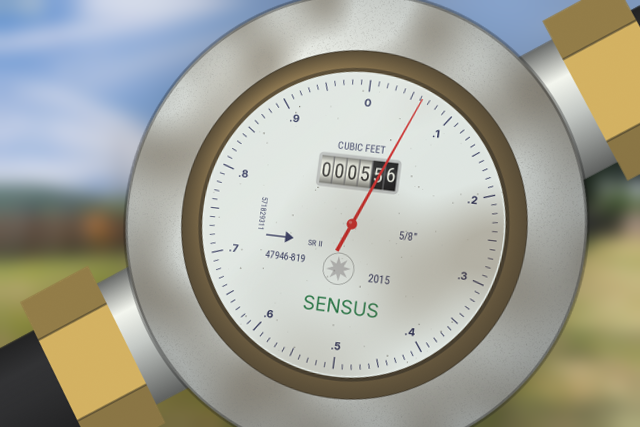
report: 556.06ft³
